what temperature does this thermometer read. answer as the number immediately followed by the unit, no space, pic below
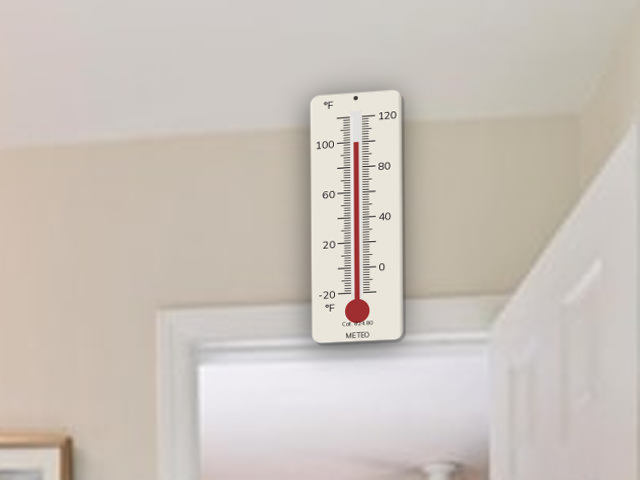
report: 100°F
